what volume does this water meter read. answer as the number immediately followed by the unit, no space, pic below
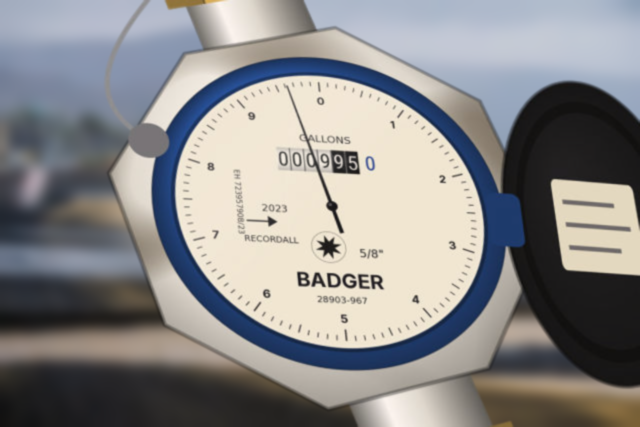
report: 9949.6gal
